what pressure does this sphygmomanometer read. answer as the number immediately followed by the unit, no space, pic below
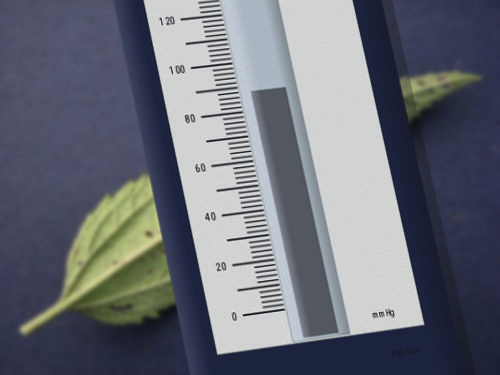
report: 88mmHg
